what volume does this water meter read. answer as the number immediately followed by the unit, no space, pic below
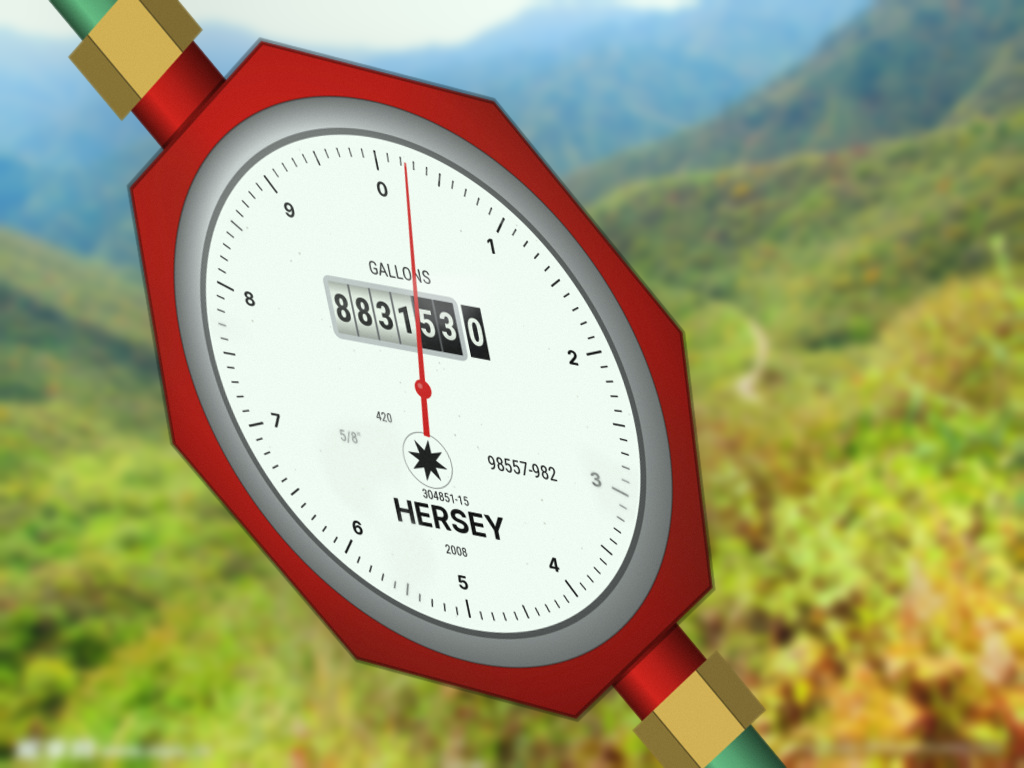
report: 8831530.2gal
